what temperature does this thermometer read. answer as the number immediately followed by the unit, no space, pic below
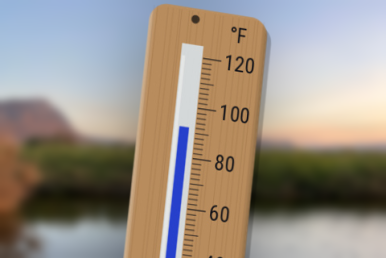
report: 92°F
